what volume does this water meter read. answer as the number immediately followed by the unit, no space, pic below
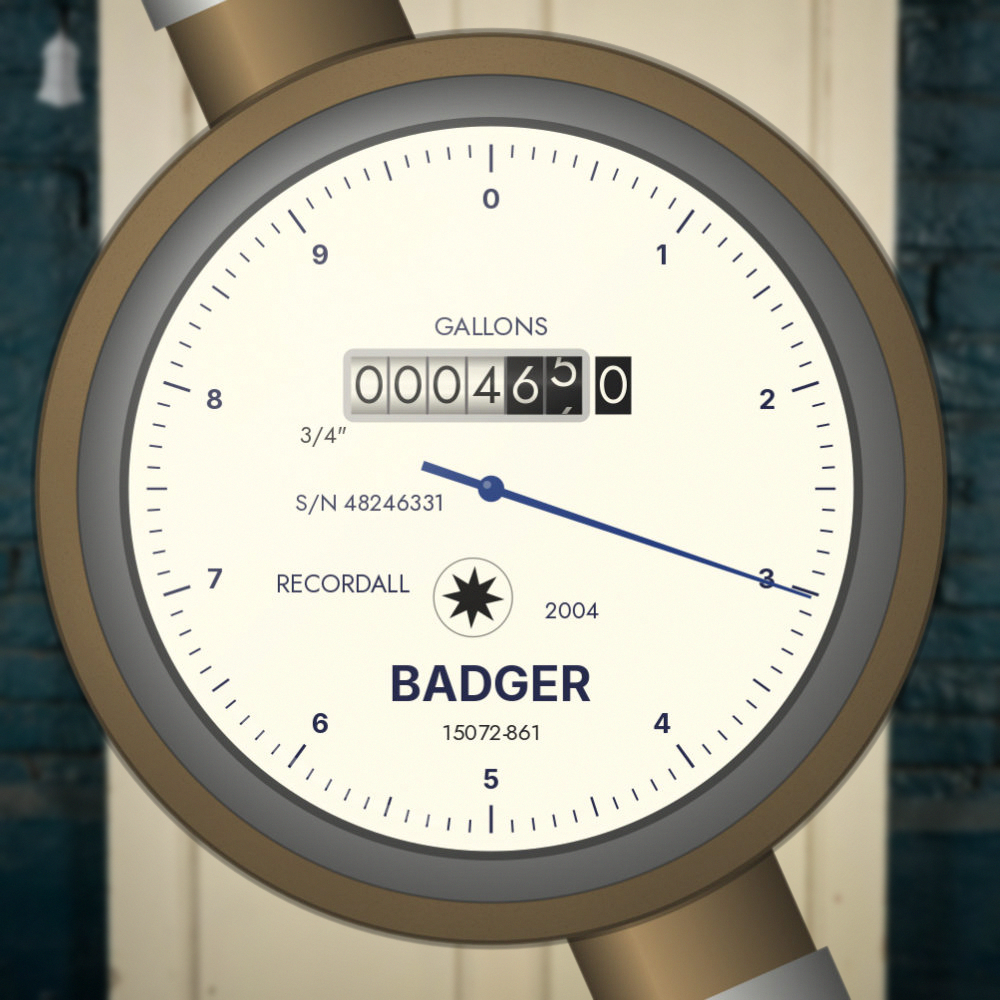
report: 4653.0gal
